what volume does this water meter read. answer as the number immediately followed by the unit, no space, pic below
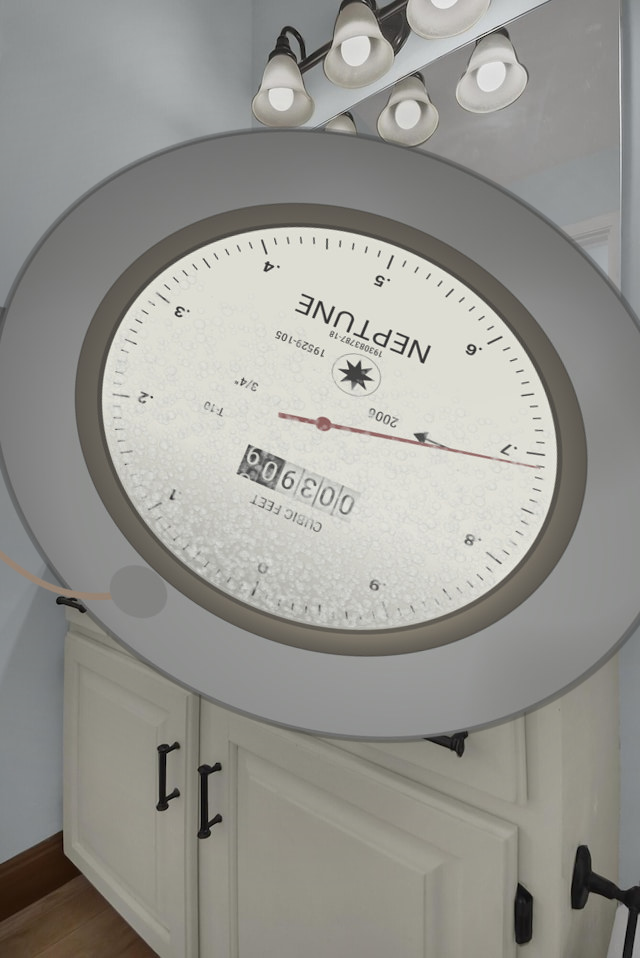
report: 3908.71ft³
